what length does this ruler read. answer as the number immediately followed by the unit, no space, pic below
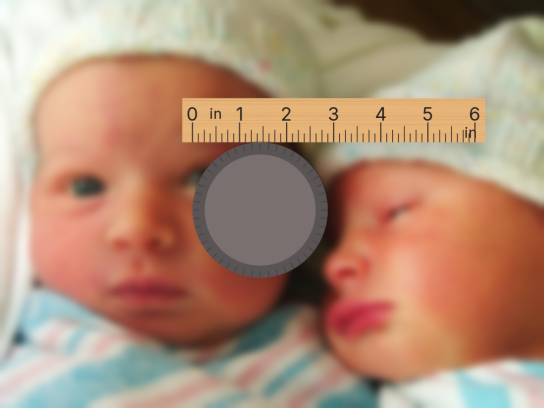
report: 2.875in
